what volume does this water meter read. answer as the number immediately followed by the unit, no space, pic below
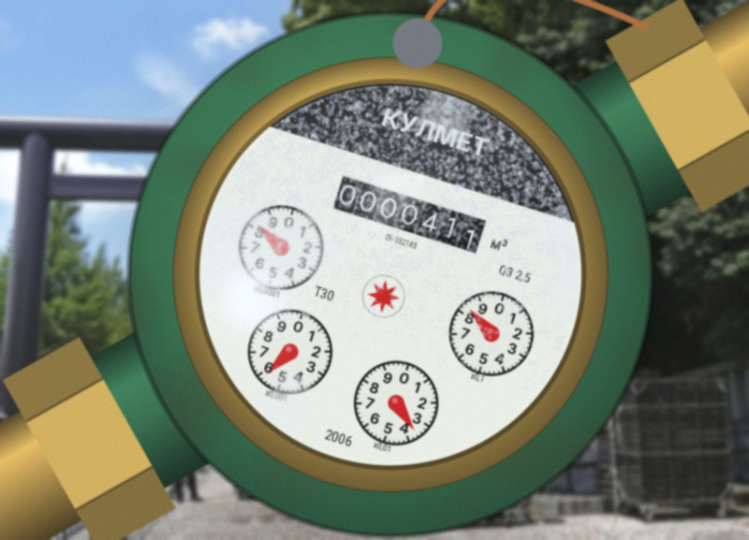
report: 410.8358m³
